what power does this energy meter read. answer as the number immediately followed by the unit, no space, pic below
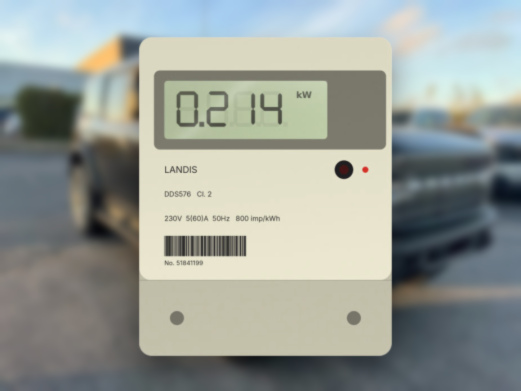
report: 0.214kW
